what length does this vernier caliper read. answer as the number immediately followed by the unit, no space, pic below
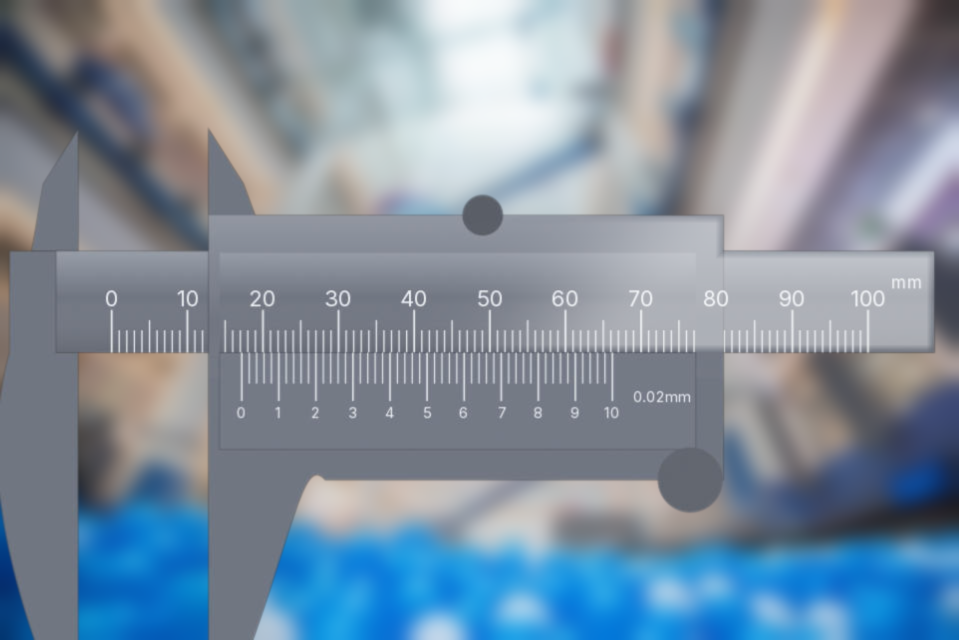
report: 17.2mm
